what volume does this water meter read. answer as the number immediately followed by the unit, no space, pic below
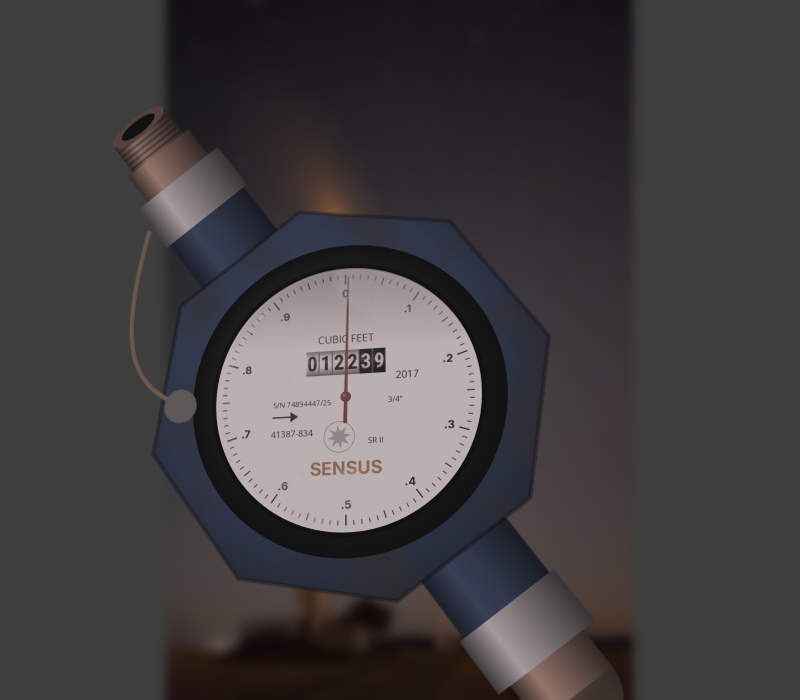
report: 12239.00ft³
